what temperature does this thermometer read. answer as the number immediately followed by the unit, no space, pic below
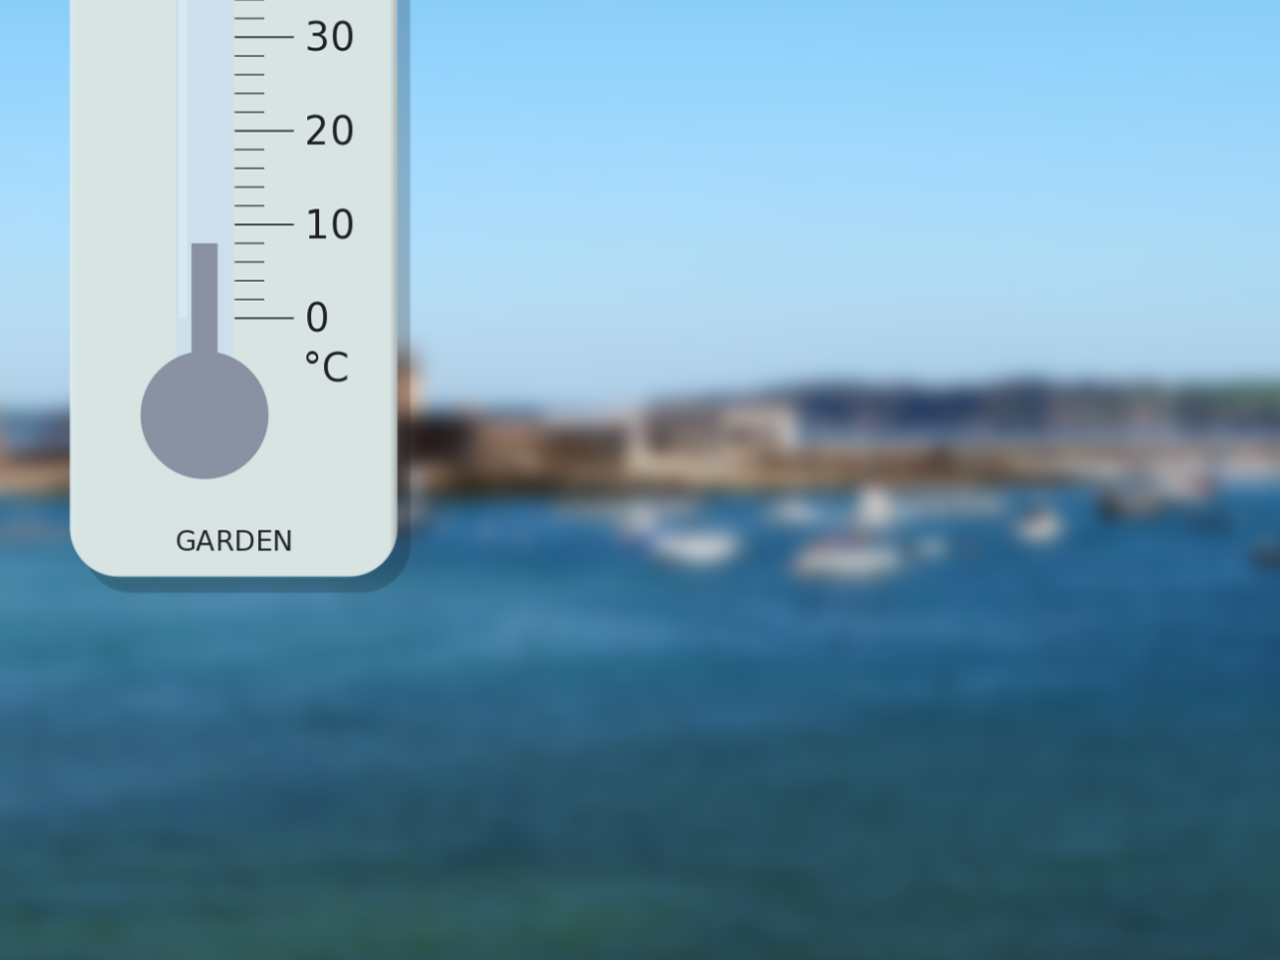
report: 8°C
